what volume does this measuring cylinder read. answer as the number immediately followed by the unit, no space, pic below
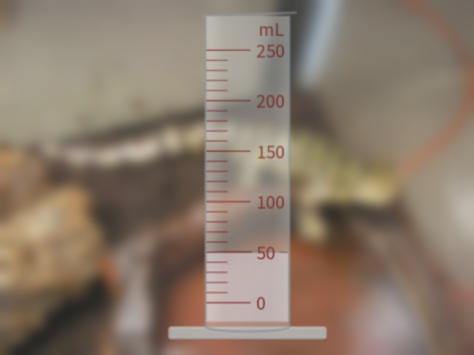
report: 50mL
